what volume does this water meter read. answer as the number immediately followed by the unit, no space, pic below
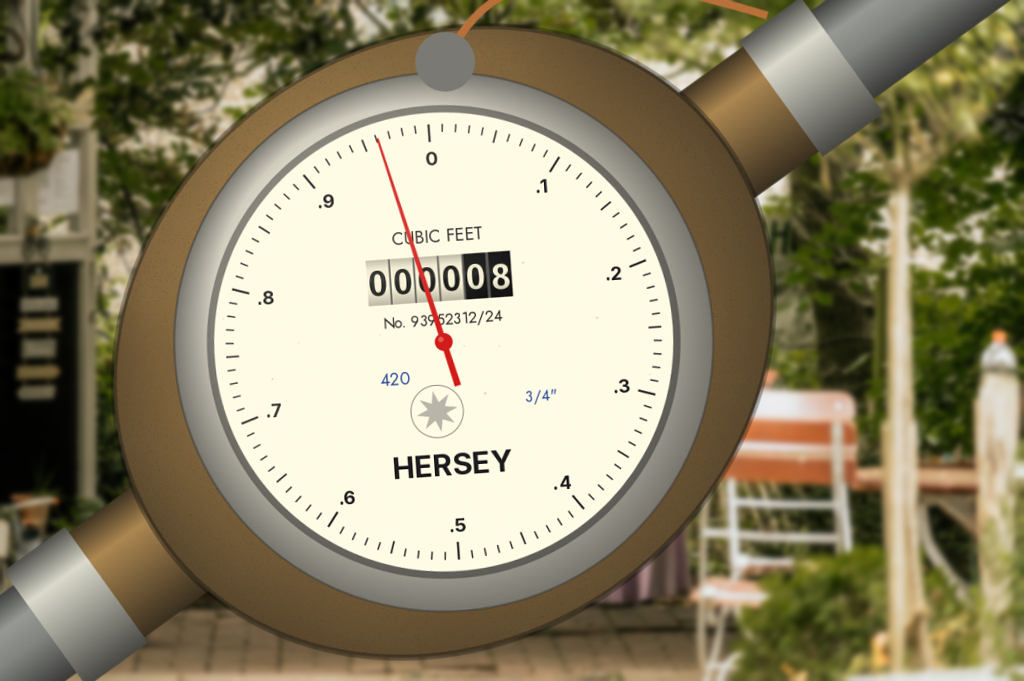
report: 7.96ft³
